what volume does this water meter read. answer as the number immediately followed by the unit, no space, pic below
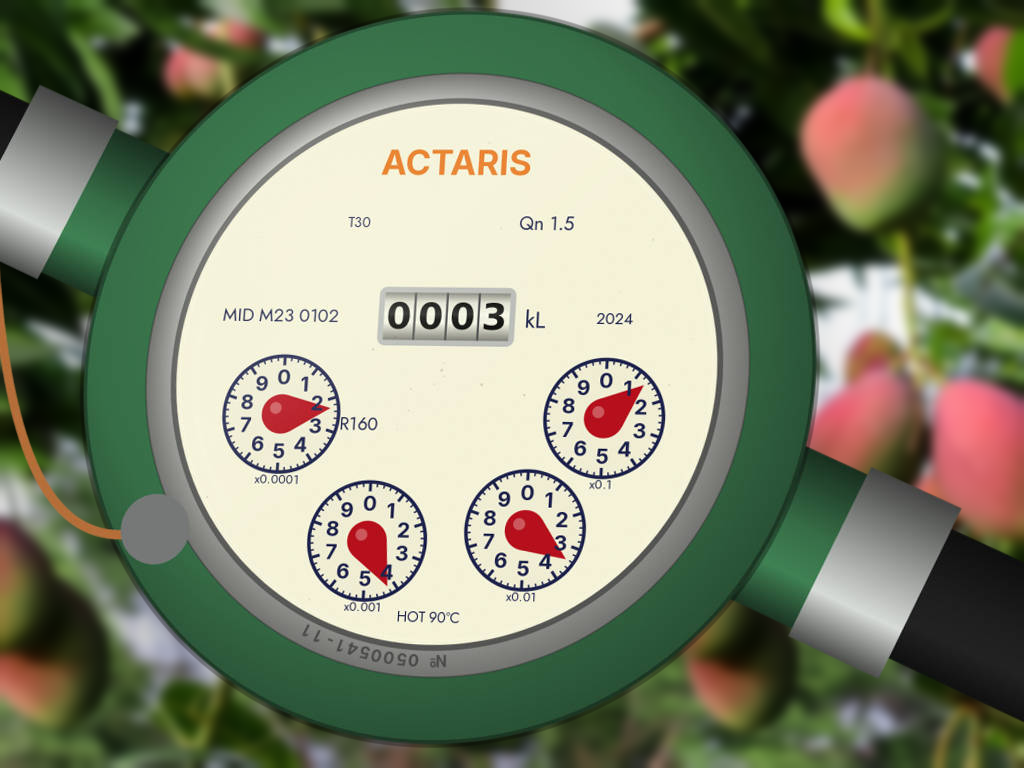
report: 3.1342kL
